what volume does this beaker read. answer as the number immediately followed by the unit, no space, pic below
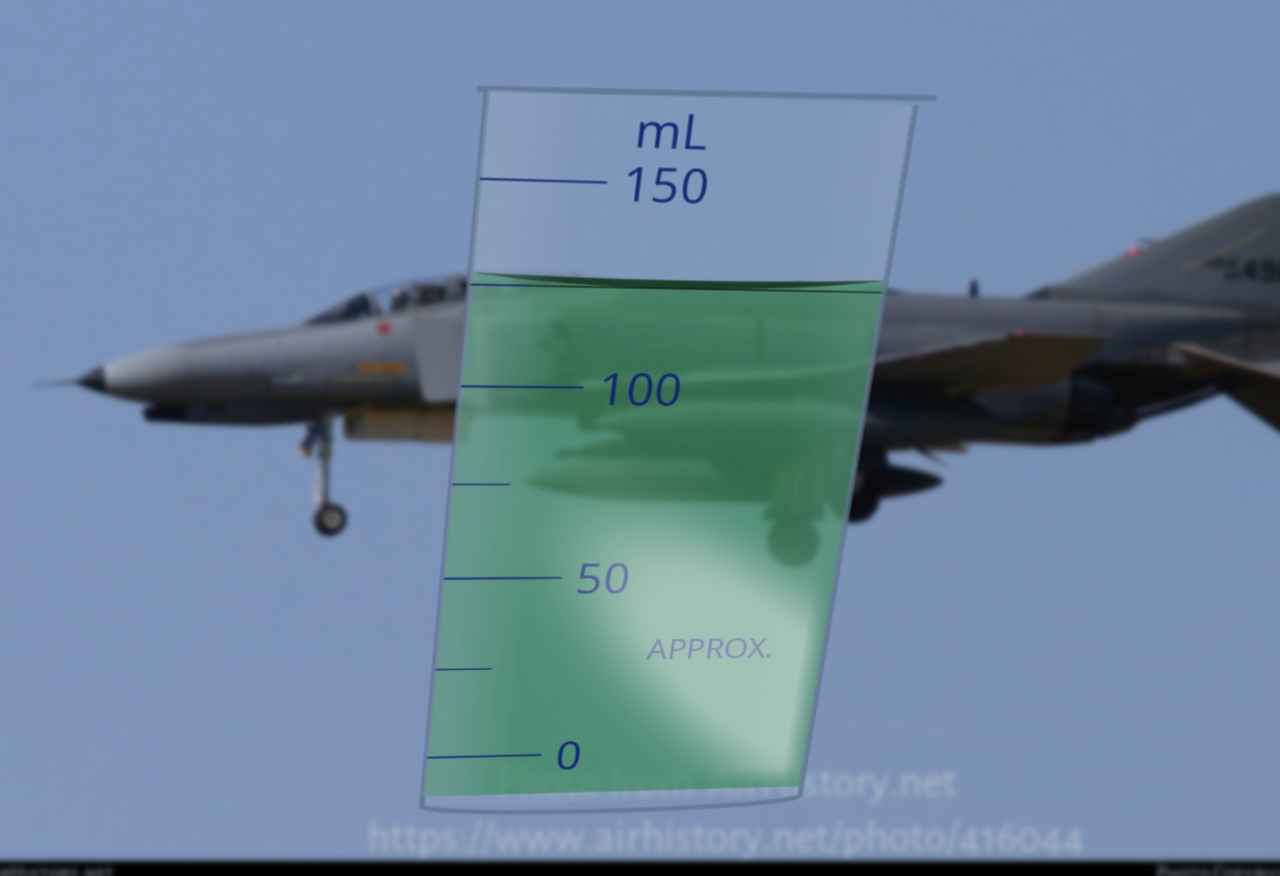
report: 125mL
